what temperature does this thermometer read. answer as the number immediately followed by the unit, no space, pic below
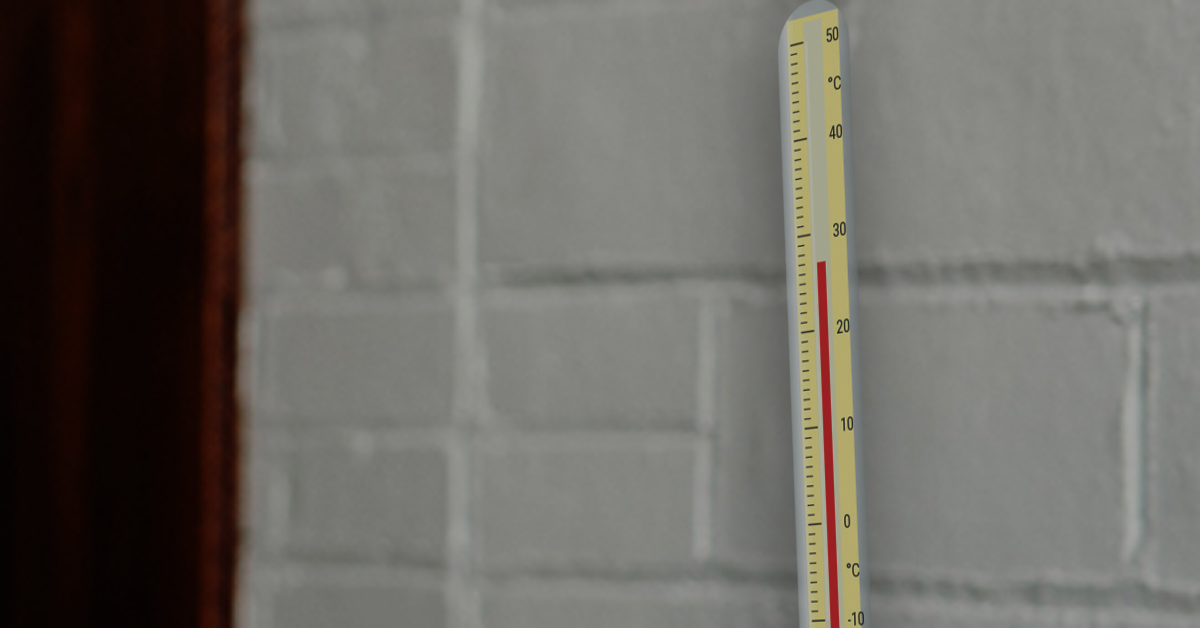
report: 27°C
